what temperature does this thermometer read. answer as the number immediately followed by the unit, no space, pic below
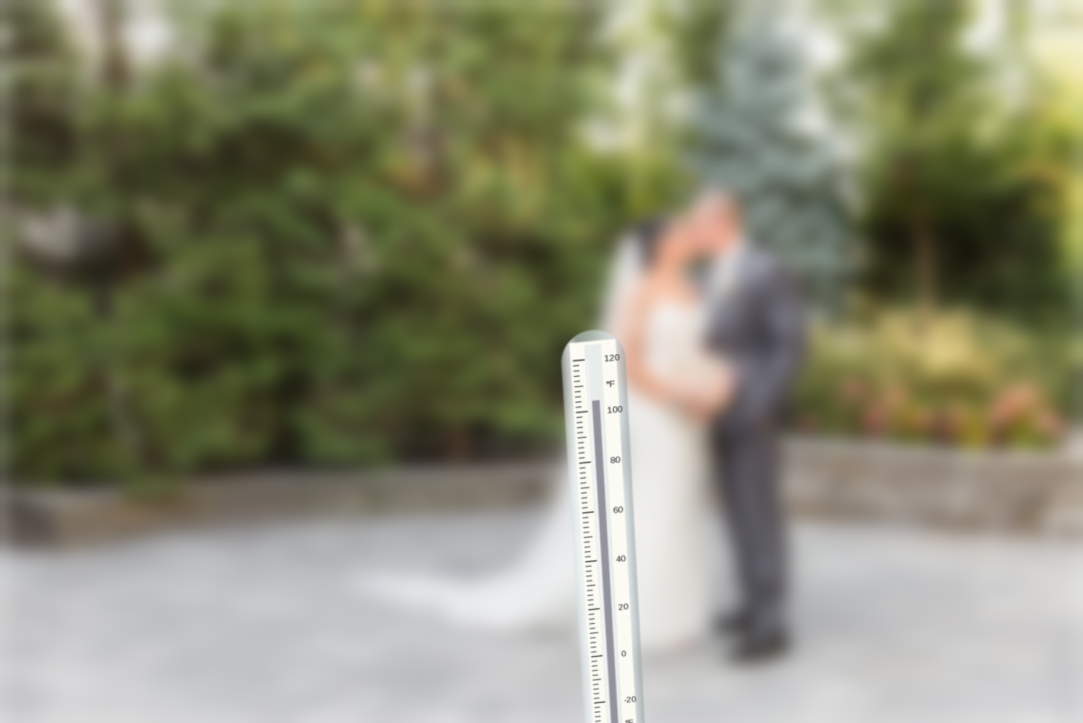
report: 104°F
